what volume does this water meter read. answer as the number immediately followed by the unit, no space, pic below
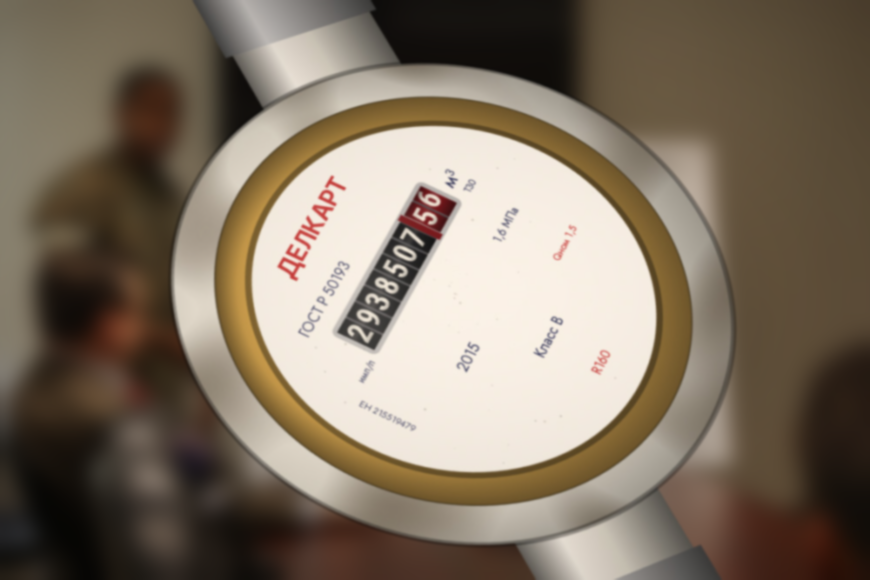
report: 2938507.56m³
